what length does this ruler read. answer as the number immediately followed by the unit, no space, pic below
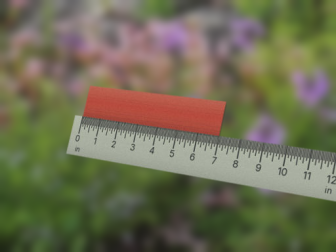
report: 7in
